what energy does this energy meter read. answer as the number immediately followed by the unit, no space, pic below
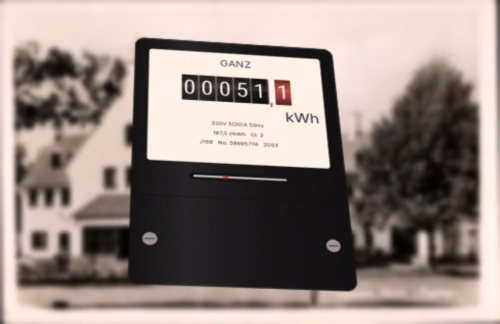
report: 51.1kWh
